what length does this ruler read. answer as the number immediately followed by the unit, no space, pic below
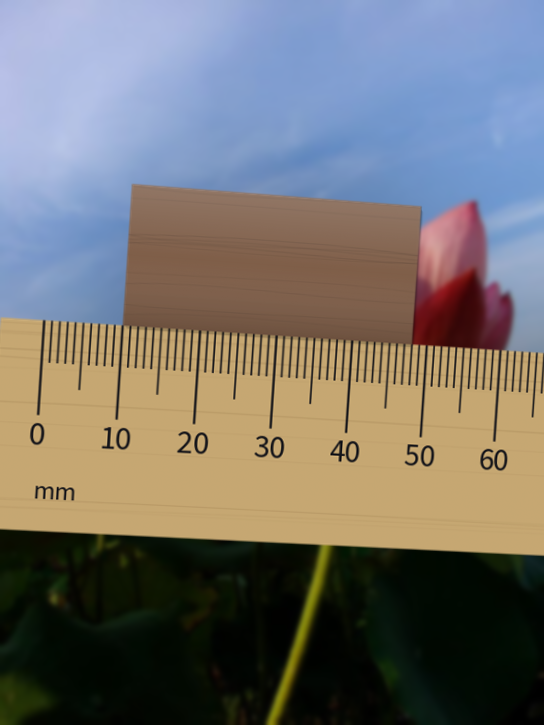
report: 38mm
